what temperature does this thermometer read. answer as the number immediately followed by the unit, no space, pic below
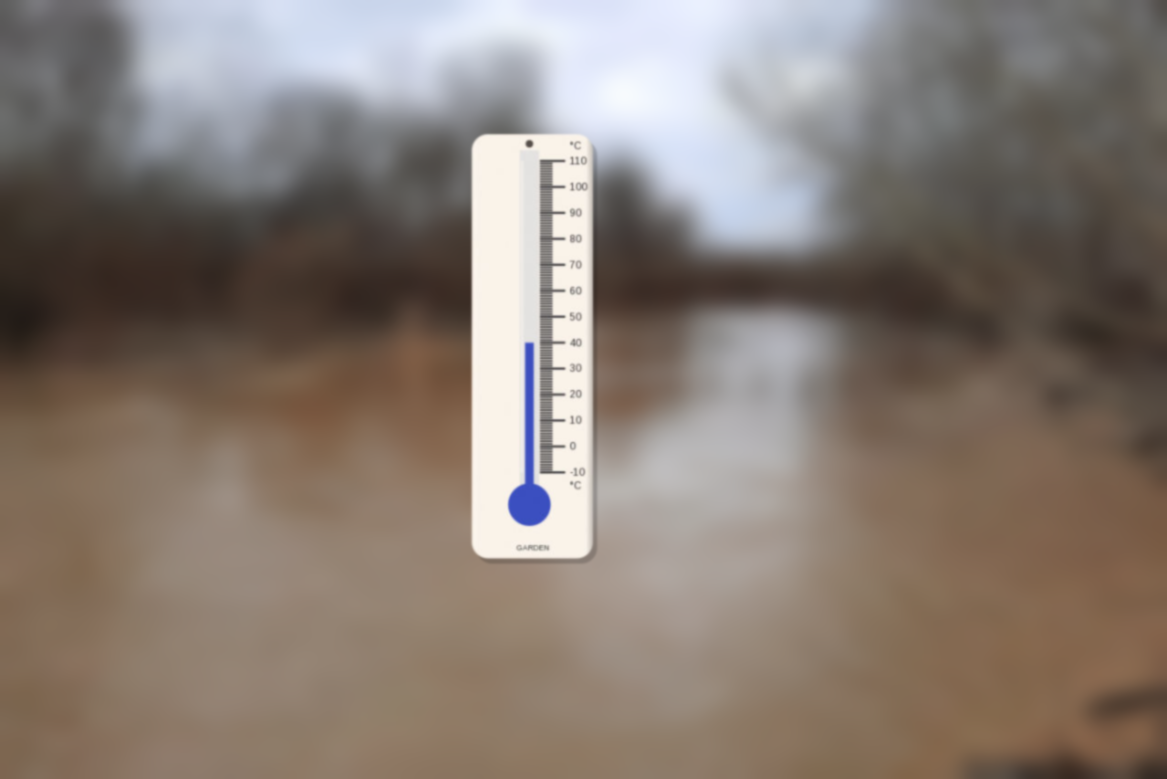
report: 40°C
